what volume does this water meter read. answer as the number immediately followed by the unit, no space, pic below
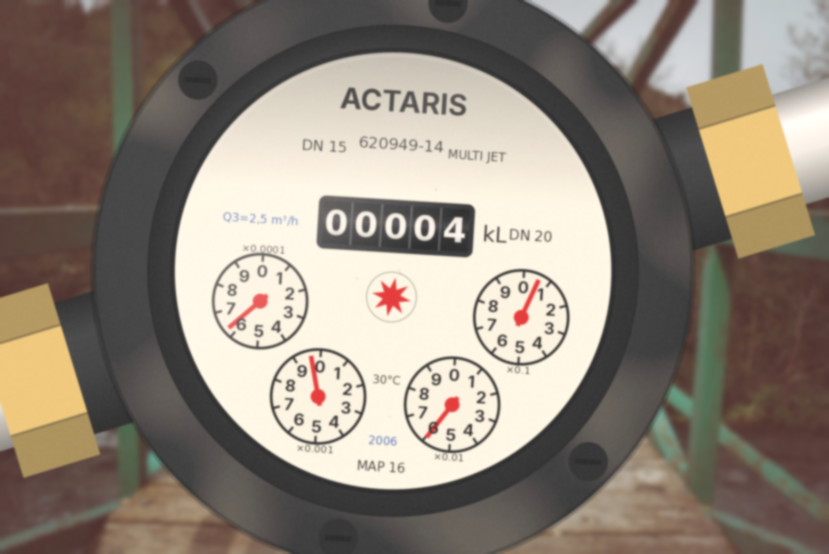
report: 4.0596kL
